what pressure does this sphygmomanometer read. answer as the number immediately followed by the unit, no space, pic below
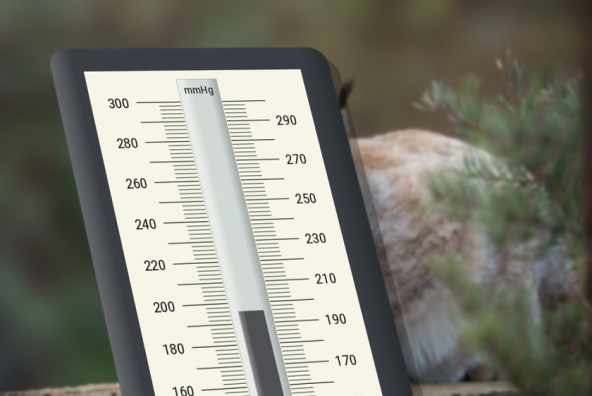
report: 196mmHg
